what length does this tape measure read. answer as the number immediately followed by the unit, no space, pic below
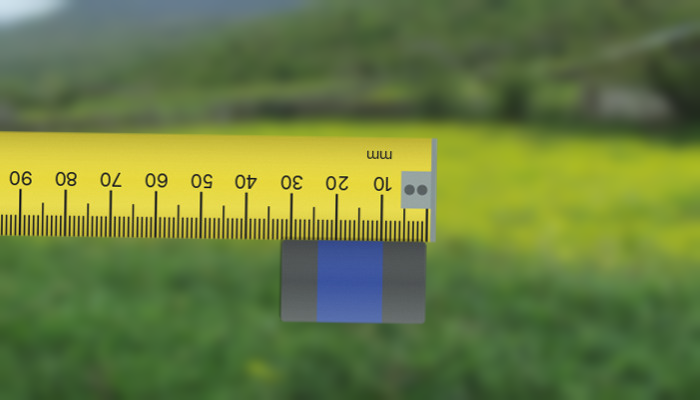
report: 32mm
